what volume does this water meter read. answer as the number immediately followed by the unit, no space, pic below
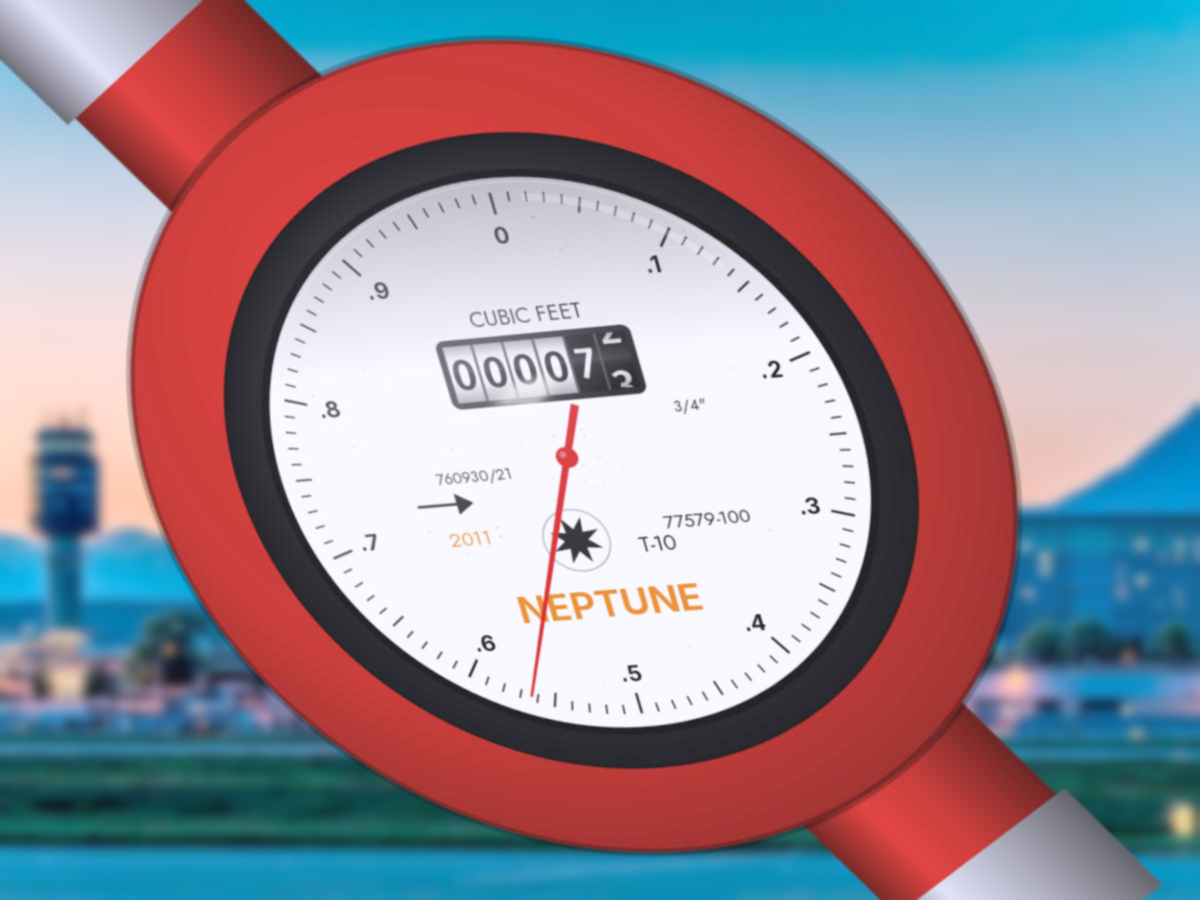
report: 72.56ft³
